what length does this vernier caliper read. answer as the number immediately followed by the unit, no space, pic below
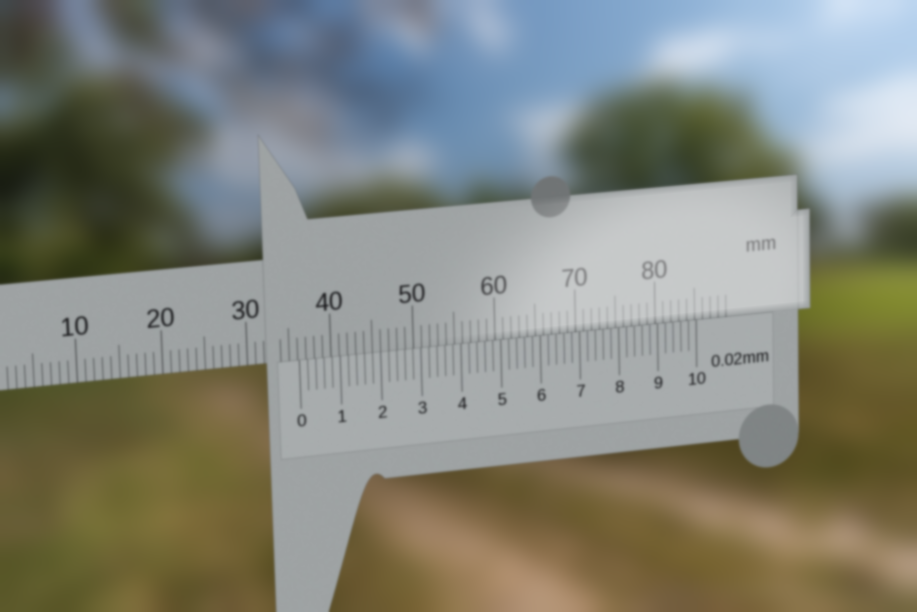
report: 36.2mm
